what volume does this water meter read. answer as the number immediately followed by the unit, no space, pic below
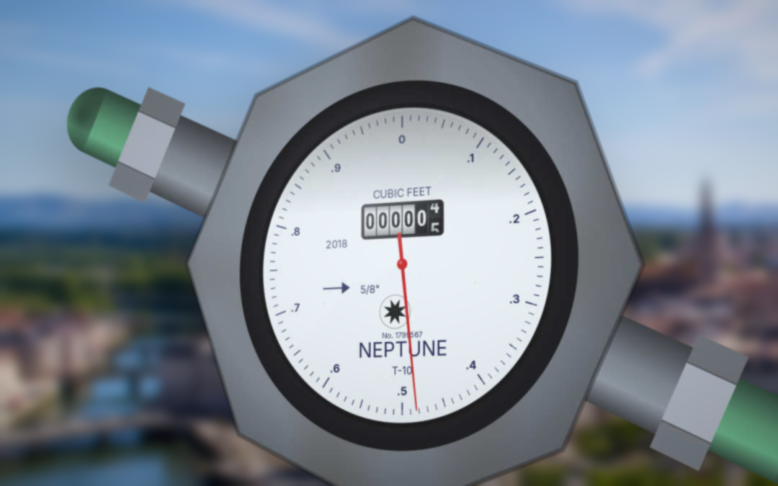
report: 4.48ft³
